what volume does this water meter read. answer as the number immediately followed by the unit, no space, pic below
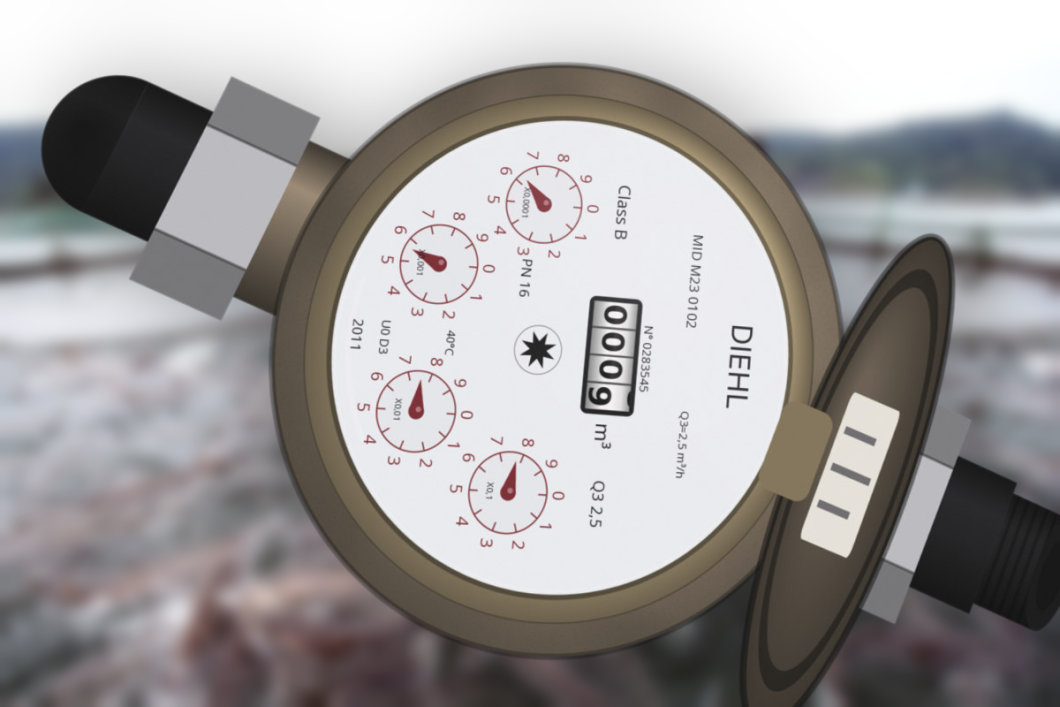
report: 8.7756m³
